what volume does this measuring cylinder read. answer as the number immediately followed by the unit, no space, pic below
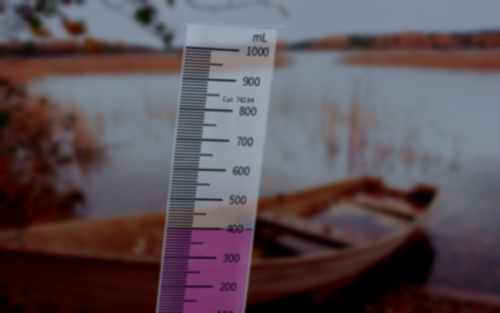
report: 400mL
